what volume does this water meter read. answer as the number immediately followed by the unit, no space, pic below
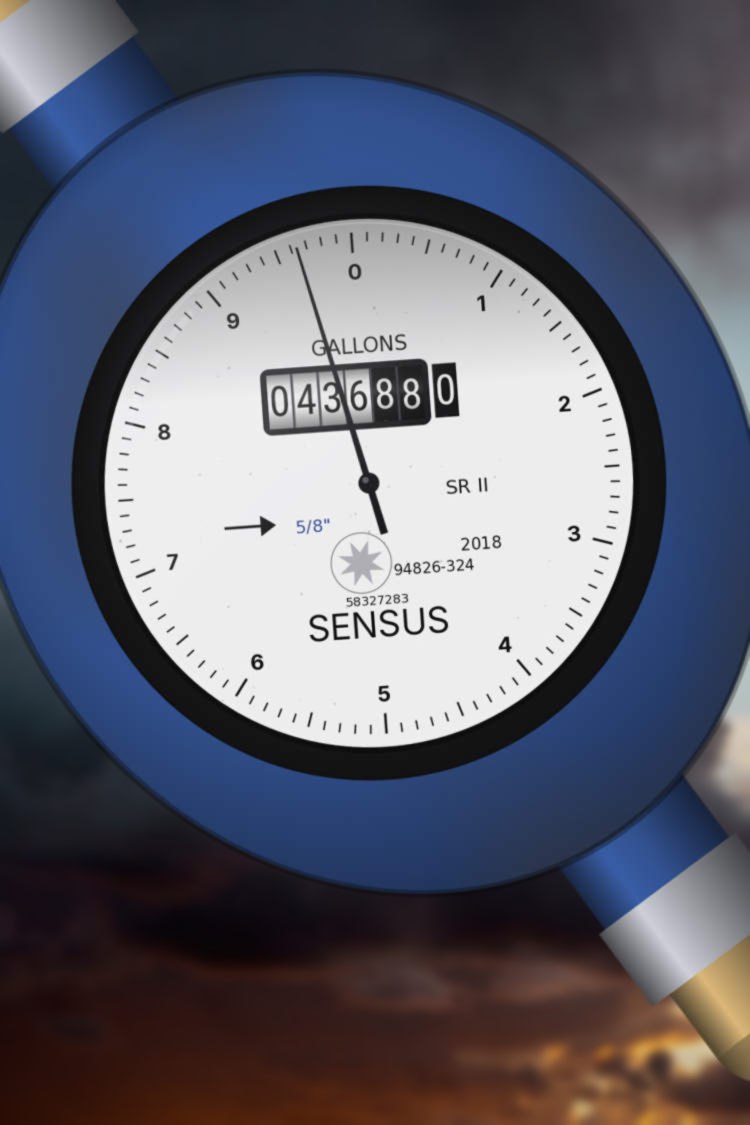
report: 436879.6gal
